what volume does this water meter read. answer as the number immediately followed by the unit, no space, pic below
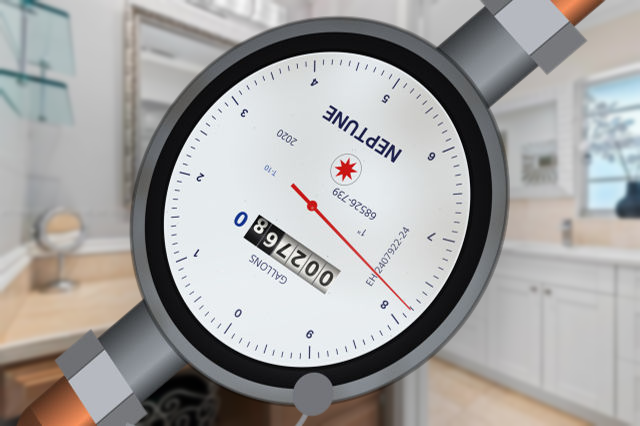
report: 27677.8gal
